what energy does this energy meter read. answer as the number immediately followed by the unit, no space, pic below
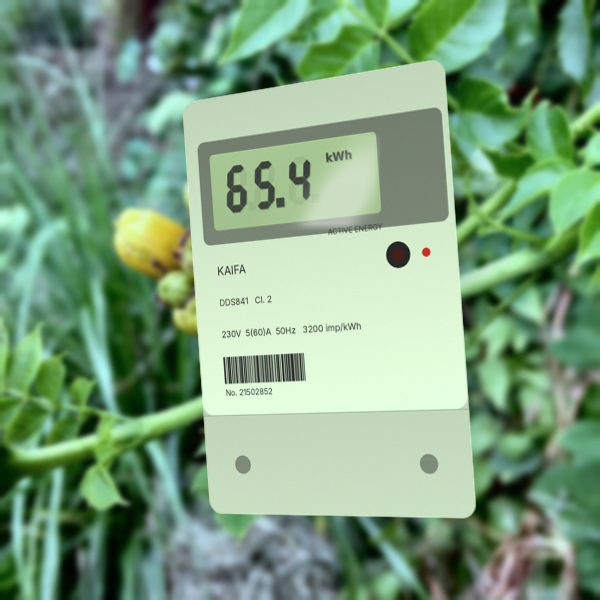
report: 65.4kWh
